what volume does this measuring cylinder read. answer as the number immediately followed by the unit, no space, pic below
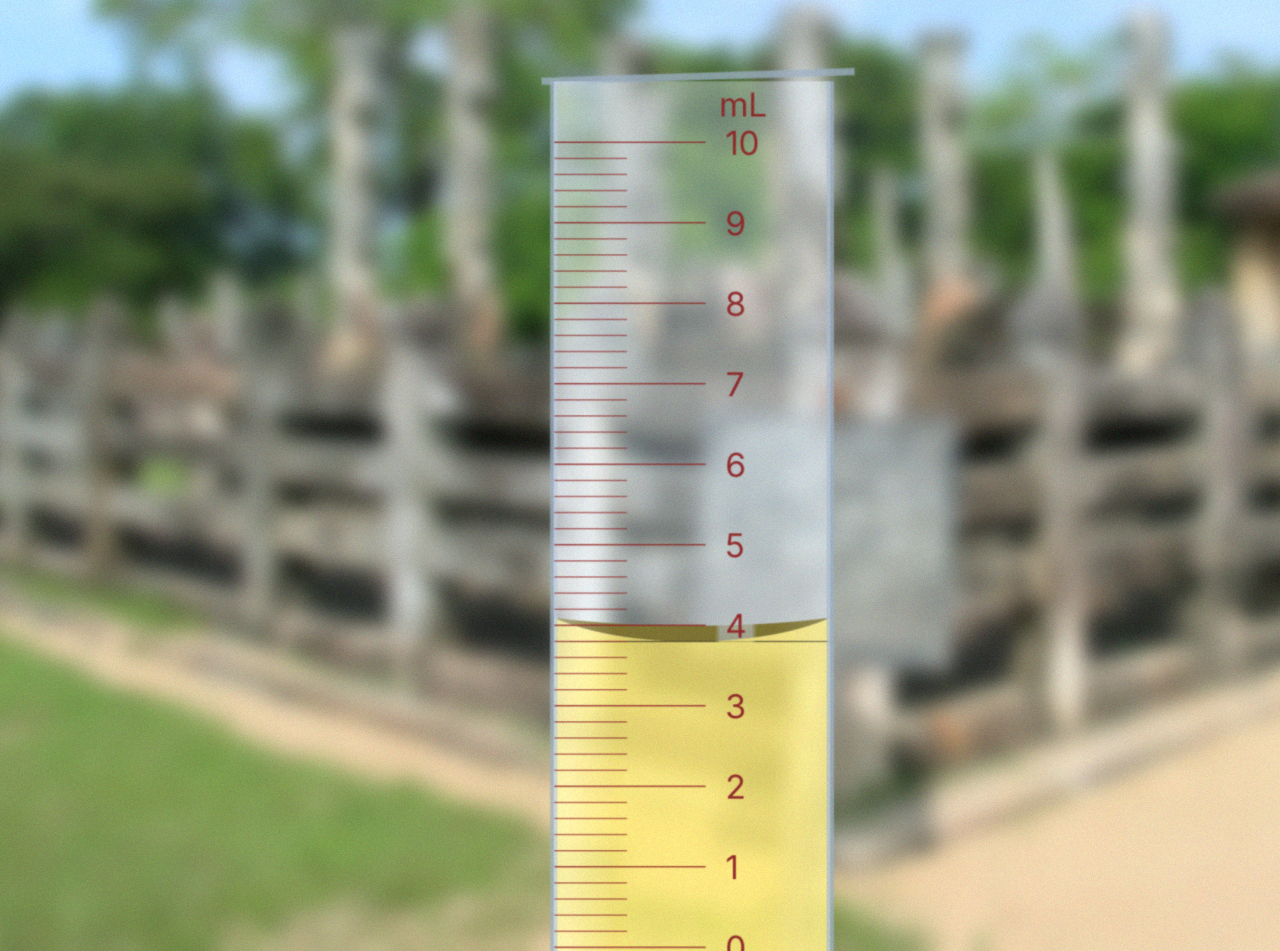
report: 3.8mL
